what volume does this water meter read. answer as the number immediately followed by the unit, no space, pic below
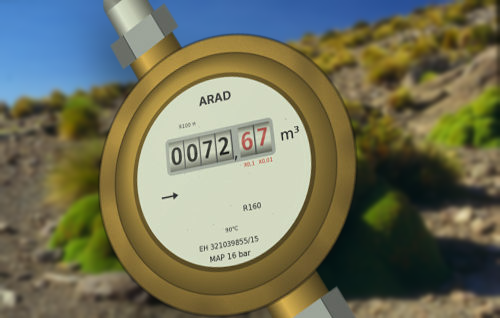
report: 72.67m³
